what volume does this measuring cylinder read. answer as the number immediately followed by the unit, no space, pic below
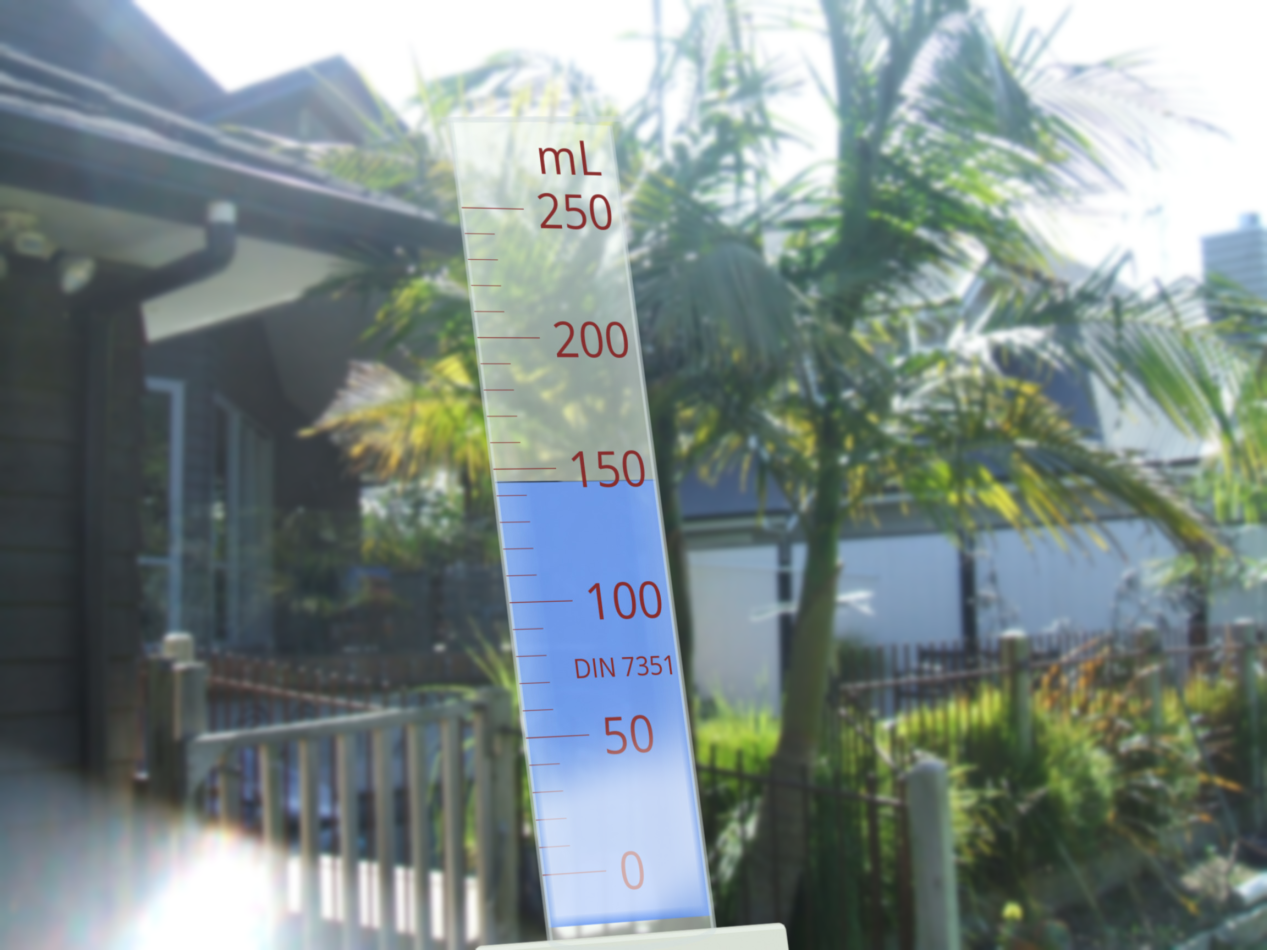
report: 145mL
